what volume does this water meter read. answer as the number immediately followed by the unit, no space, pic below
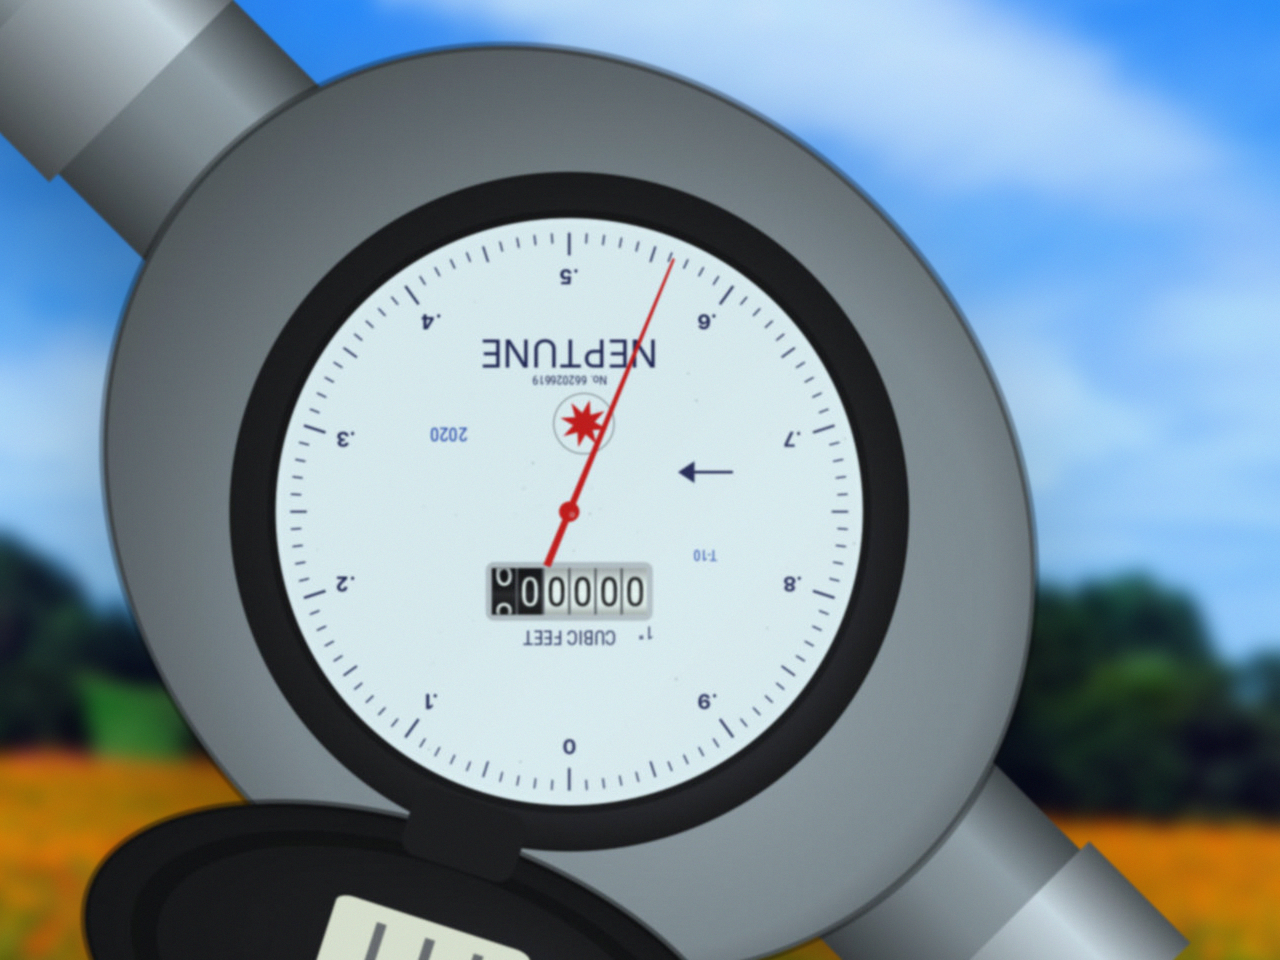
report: 8.56ft³
